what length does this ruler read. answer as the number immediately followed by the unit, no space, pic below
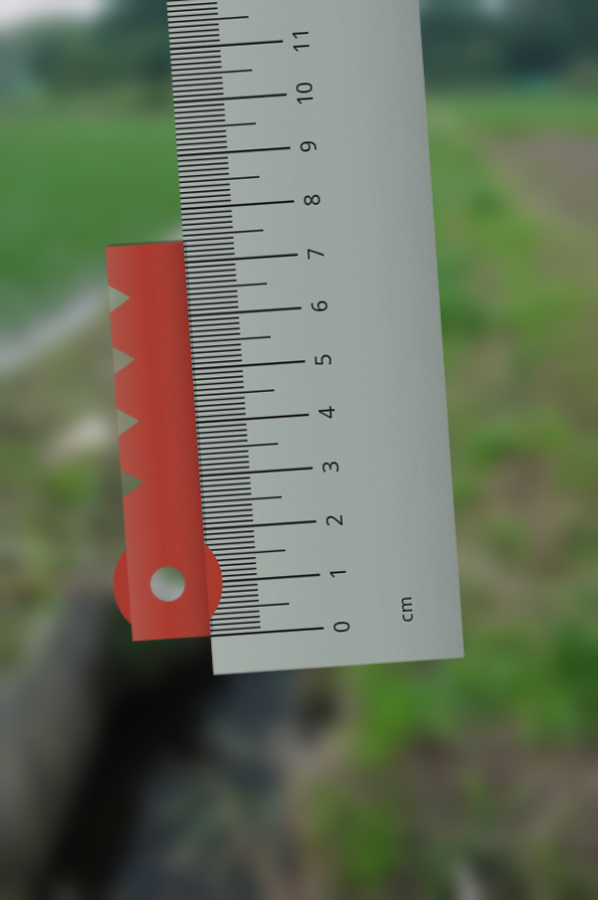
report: 7.4cm
